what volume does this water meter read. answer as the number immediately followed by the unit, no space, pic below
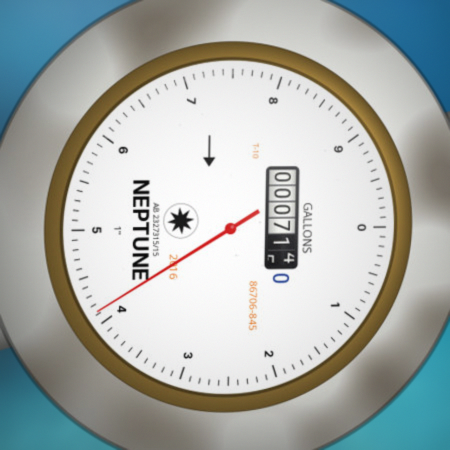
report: 7144.1gal
